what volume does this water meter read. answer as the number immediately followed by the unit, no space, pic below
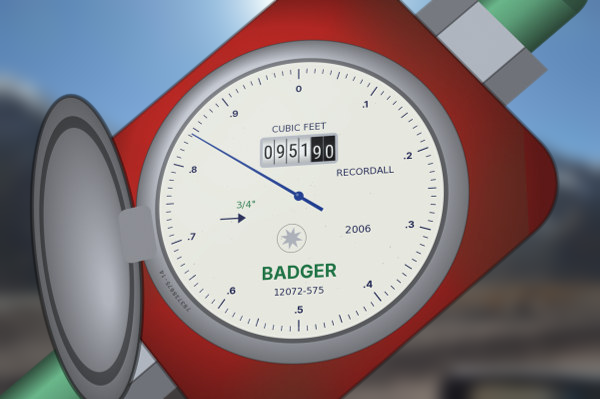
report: 95189.84ft³
